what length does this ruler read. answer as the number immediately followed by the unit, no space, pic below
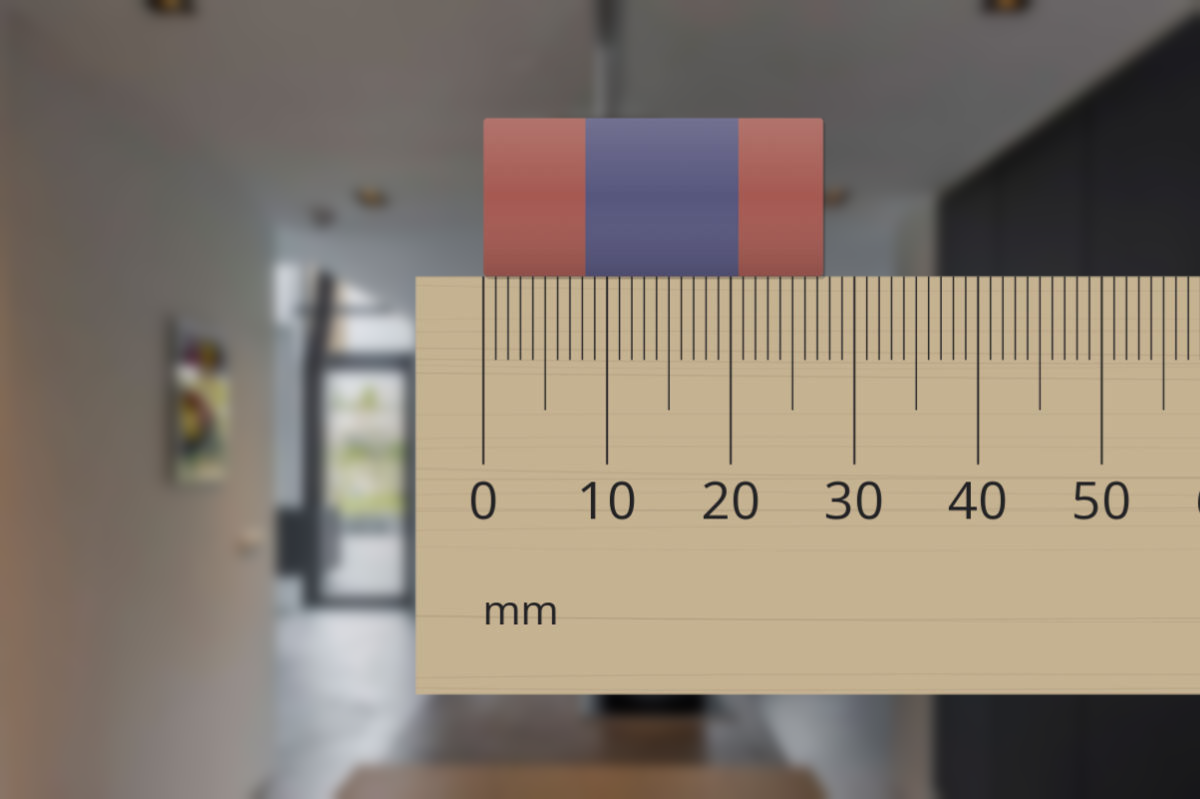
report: 27.5mm
